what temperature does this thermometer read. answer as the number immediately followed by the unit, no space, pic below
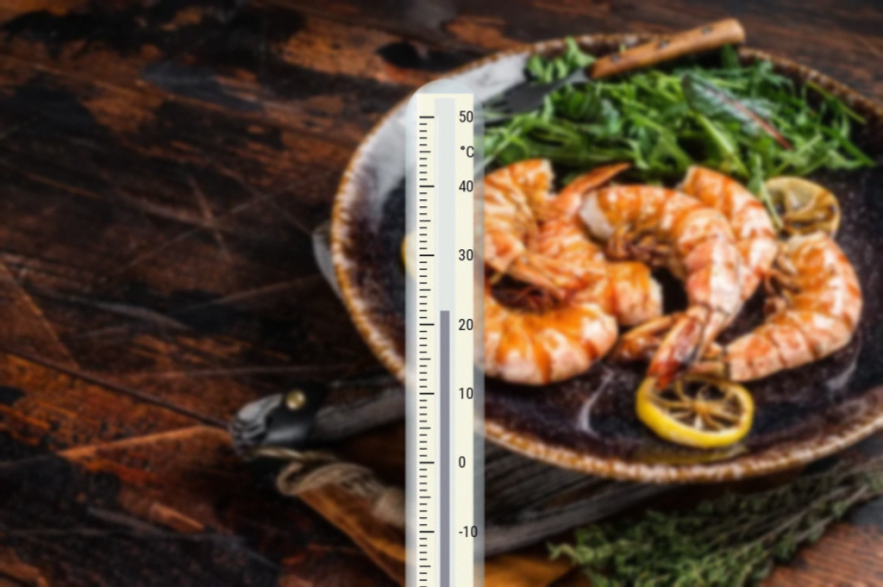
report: 22°C
